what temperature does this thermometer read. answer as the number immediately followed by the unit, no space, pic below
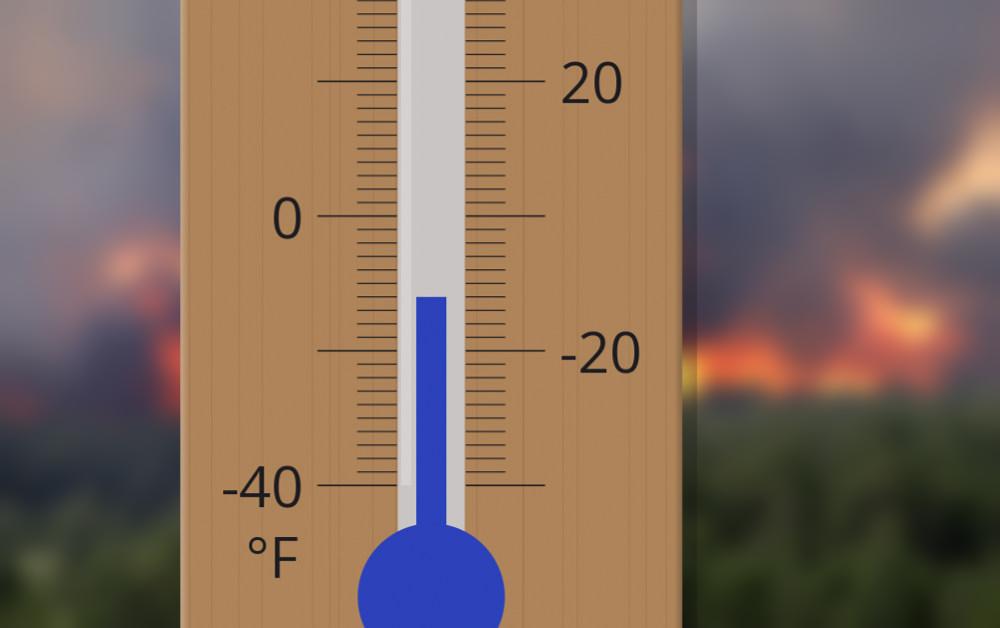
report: -12°F
